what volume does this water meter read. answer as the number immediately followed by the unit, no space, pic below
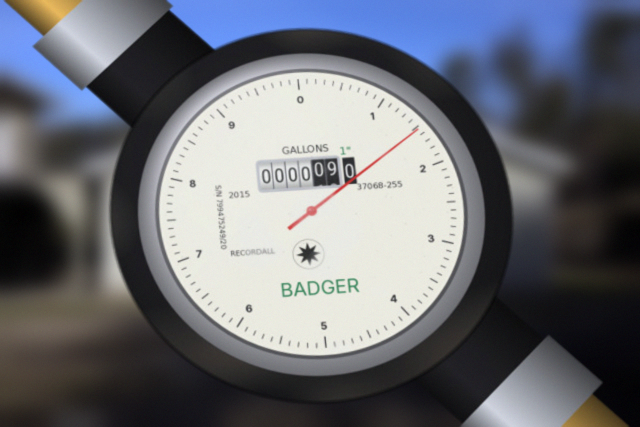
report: 91.5gal
